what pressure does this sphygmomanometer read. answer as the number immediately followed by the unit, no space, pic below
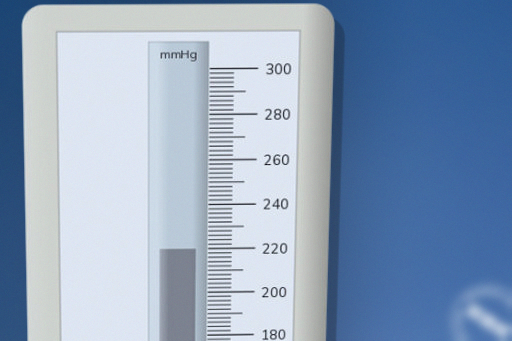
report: 220mmHg
